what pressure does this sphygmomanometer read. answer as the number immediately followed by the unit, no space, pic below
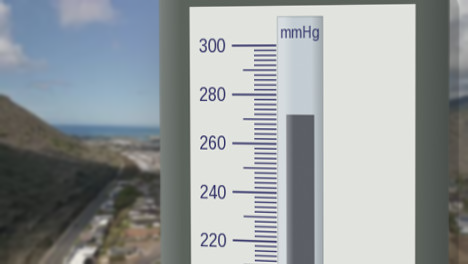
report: 272mmHg
